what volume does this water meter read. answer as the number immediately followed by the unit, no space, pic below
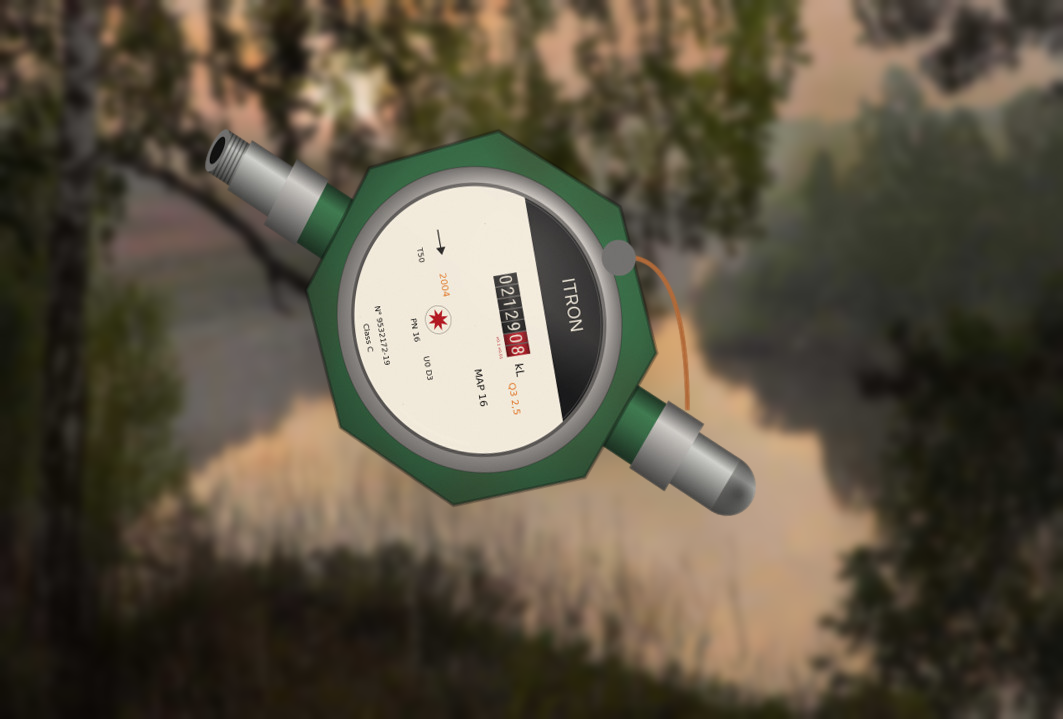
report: 2129.08kL
